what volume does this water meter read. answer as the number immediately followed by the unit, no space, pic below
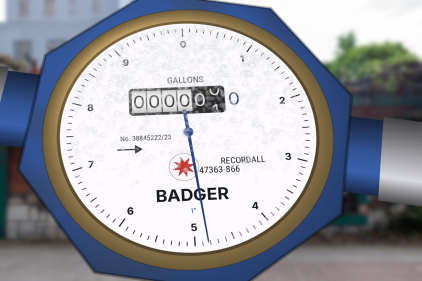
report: 4.8gal
